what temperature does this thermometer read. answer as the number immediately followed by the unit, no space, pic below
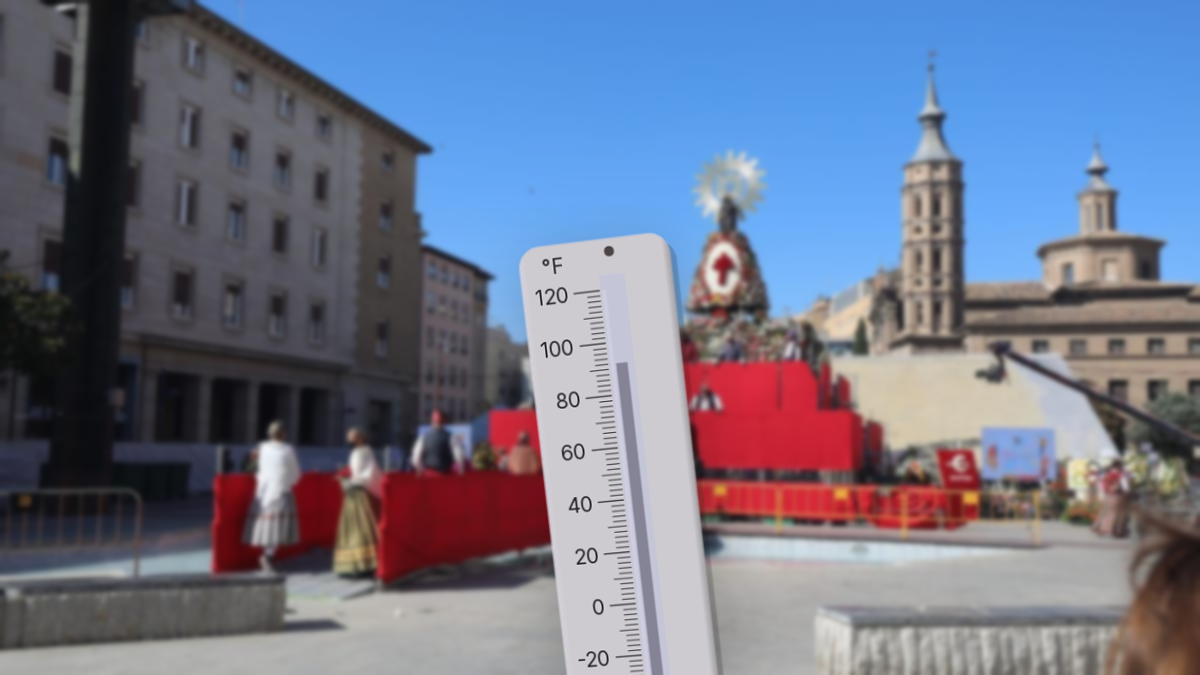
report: 92°F
